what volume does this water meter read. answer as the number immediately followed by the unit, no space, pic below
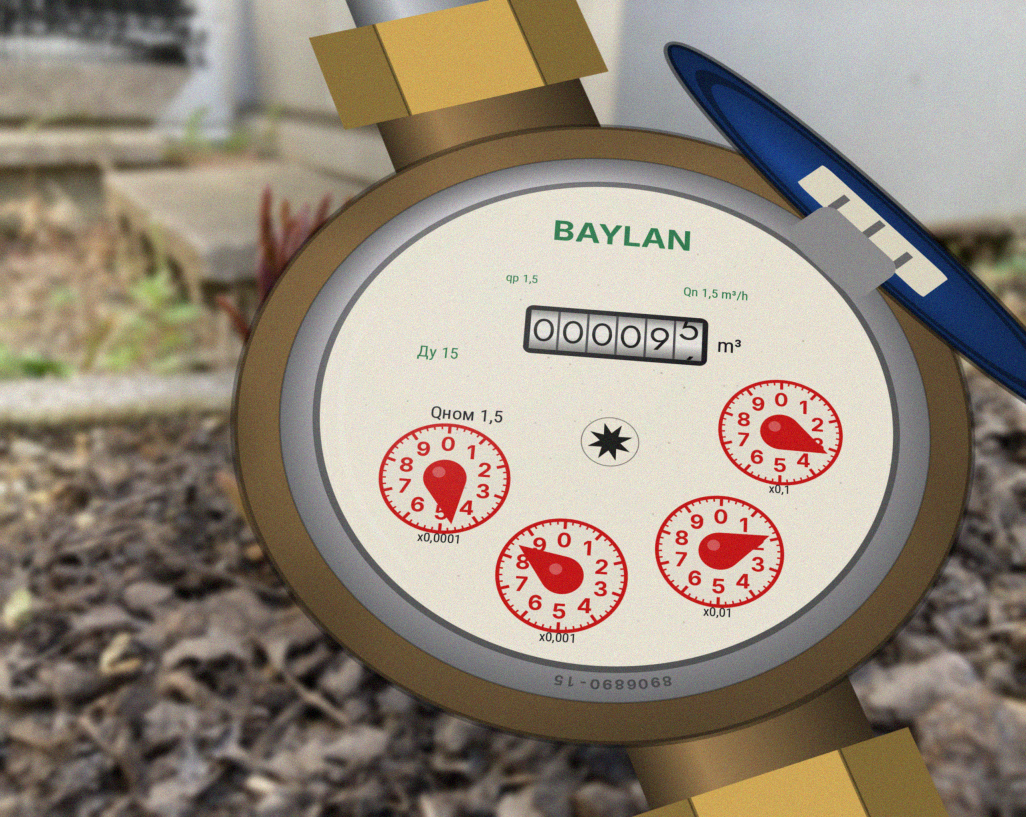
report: 95.3184m³
